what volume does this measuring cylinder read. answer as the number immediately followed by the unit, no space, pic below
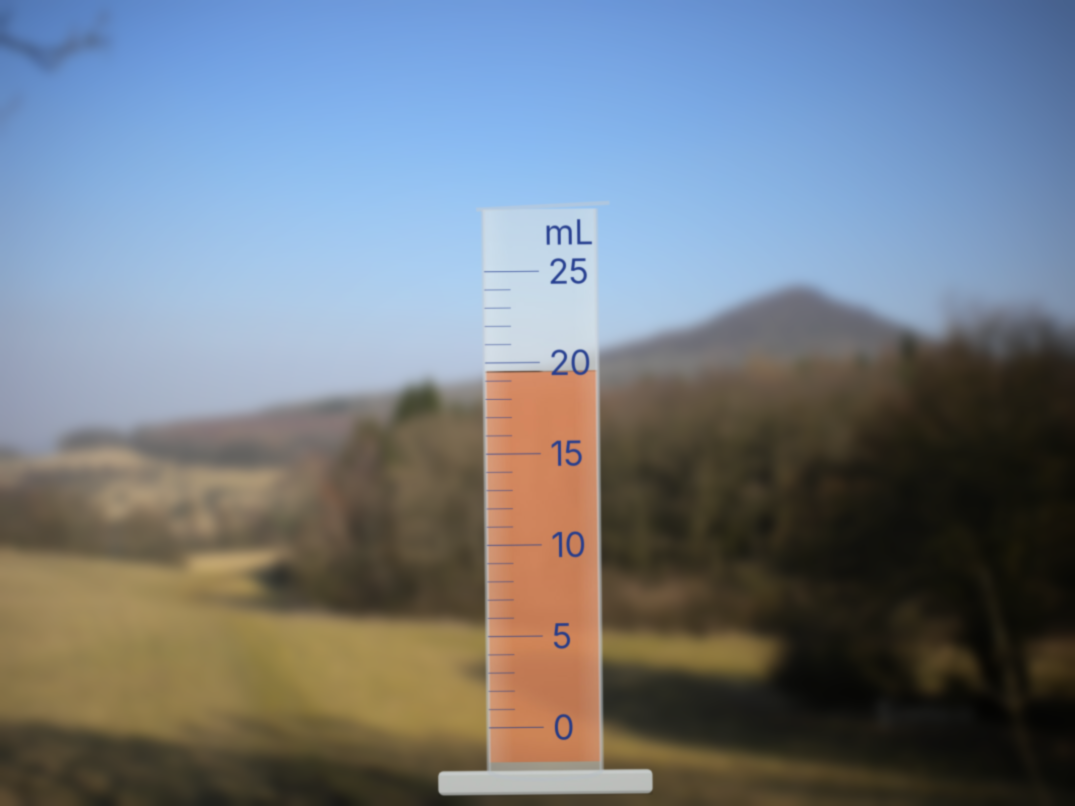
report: 19.5mL
